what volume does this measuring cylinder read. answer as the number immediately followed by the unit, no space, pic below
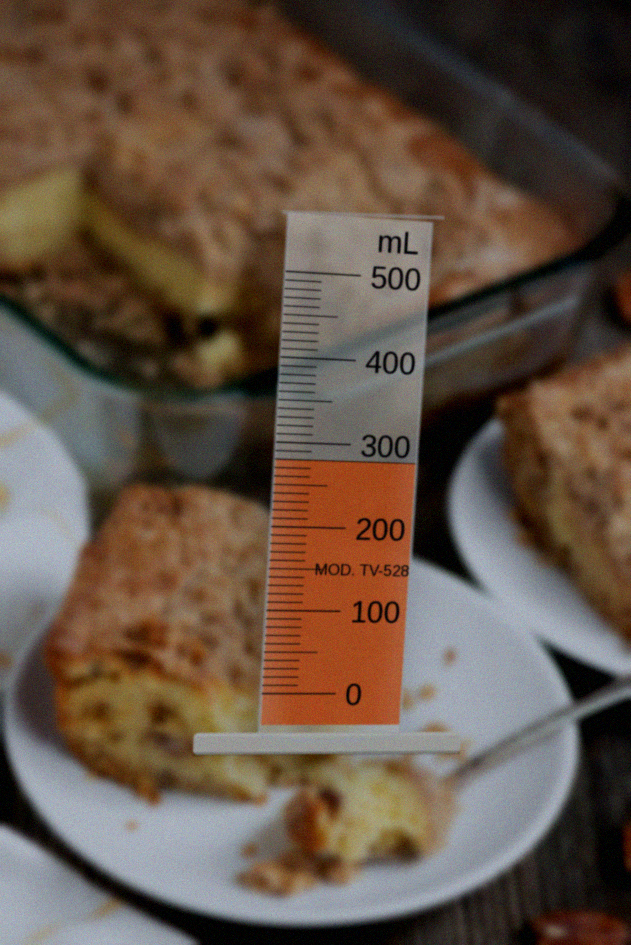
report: 280mL
